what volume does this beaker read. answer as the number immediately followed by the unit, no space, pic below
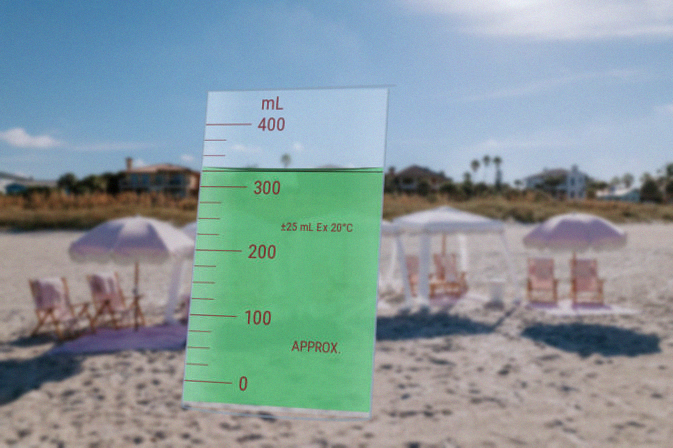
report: 325mL
